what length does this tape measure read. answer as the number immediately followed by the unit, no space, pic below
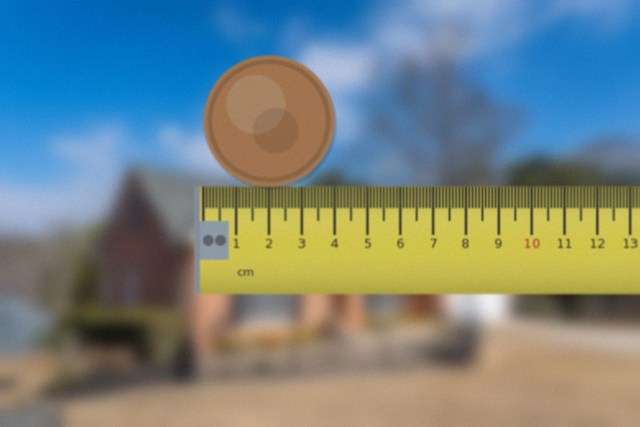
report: 4cm
